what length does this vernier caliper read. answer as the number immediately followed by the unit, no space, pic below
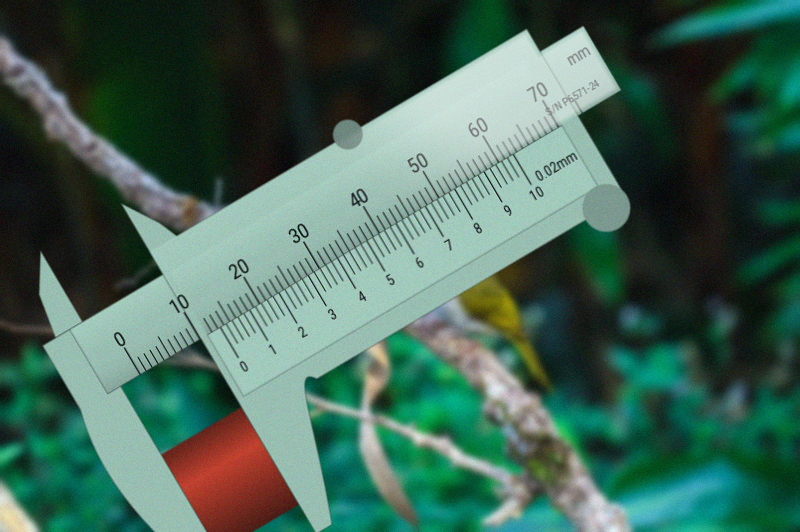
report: 13.4mm
